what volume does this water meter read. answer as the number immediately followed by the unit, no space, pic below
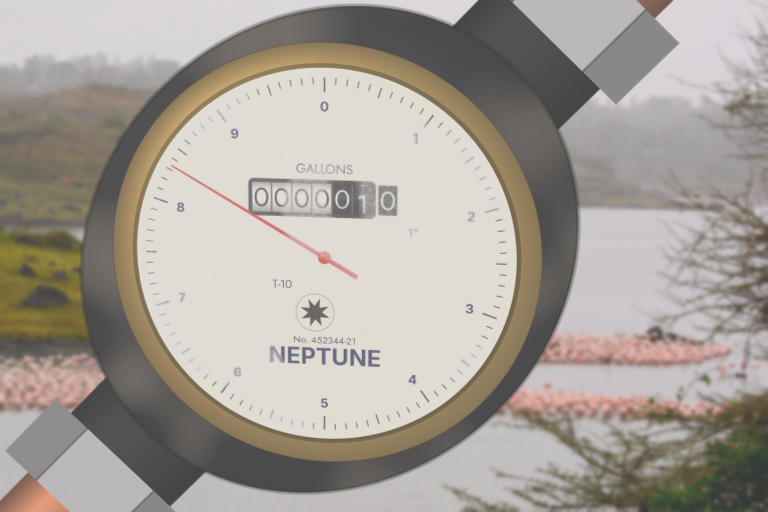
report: 8.3gal
